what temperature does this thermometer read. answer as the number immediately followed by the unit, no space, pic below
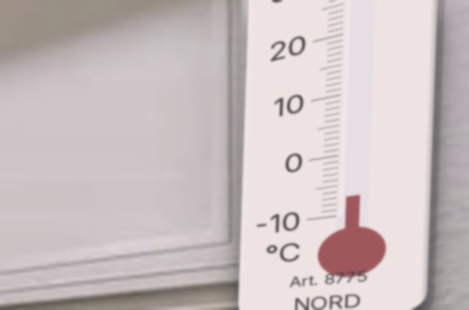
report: -7°C
